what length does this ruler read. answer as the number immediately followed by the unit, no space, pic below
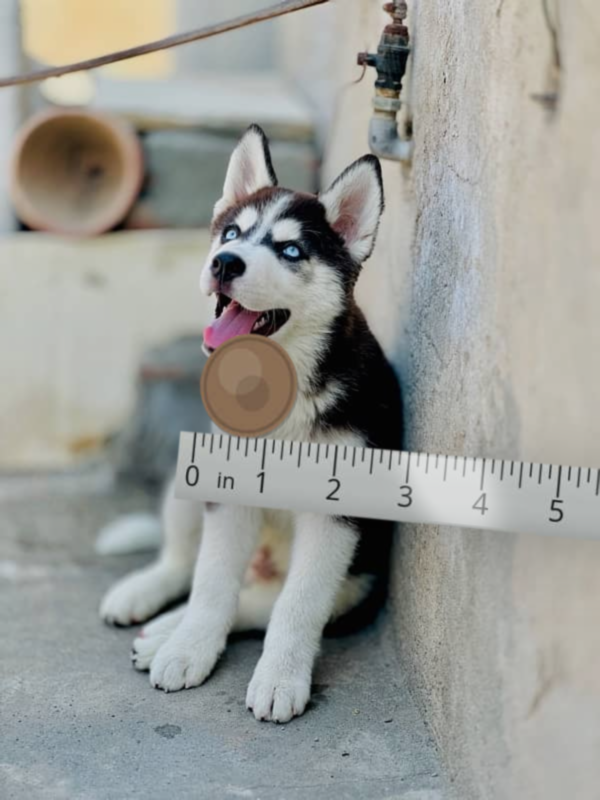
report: 1.375in
